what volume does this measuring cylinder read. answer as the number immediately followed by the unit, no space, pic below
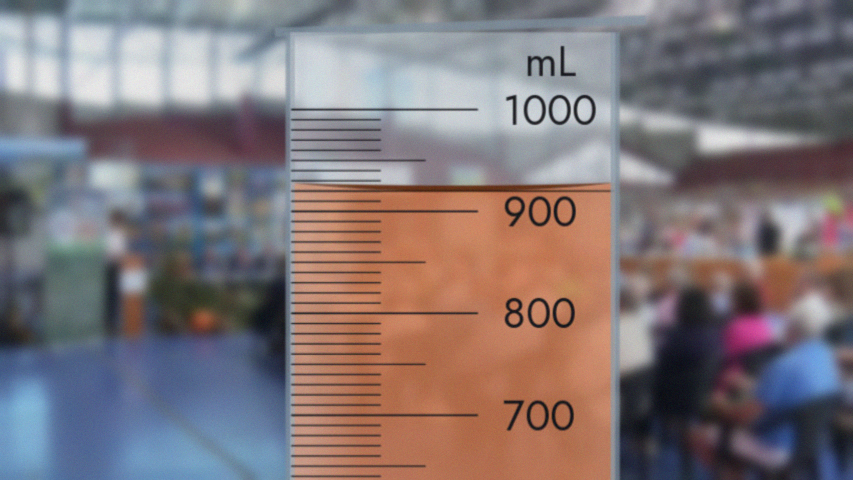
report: 920mL
